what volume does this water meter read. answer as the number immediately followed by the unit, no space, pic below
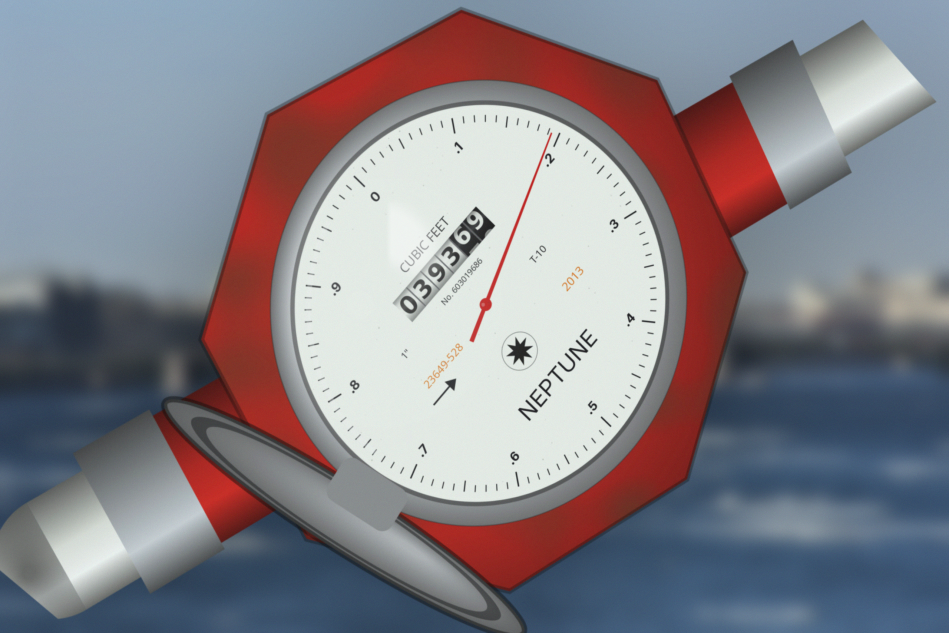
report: 39369.19ft³
